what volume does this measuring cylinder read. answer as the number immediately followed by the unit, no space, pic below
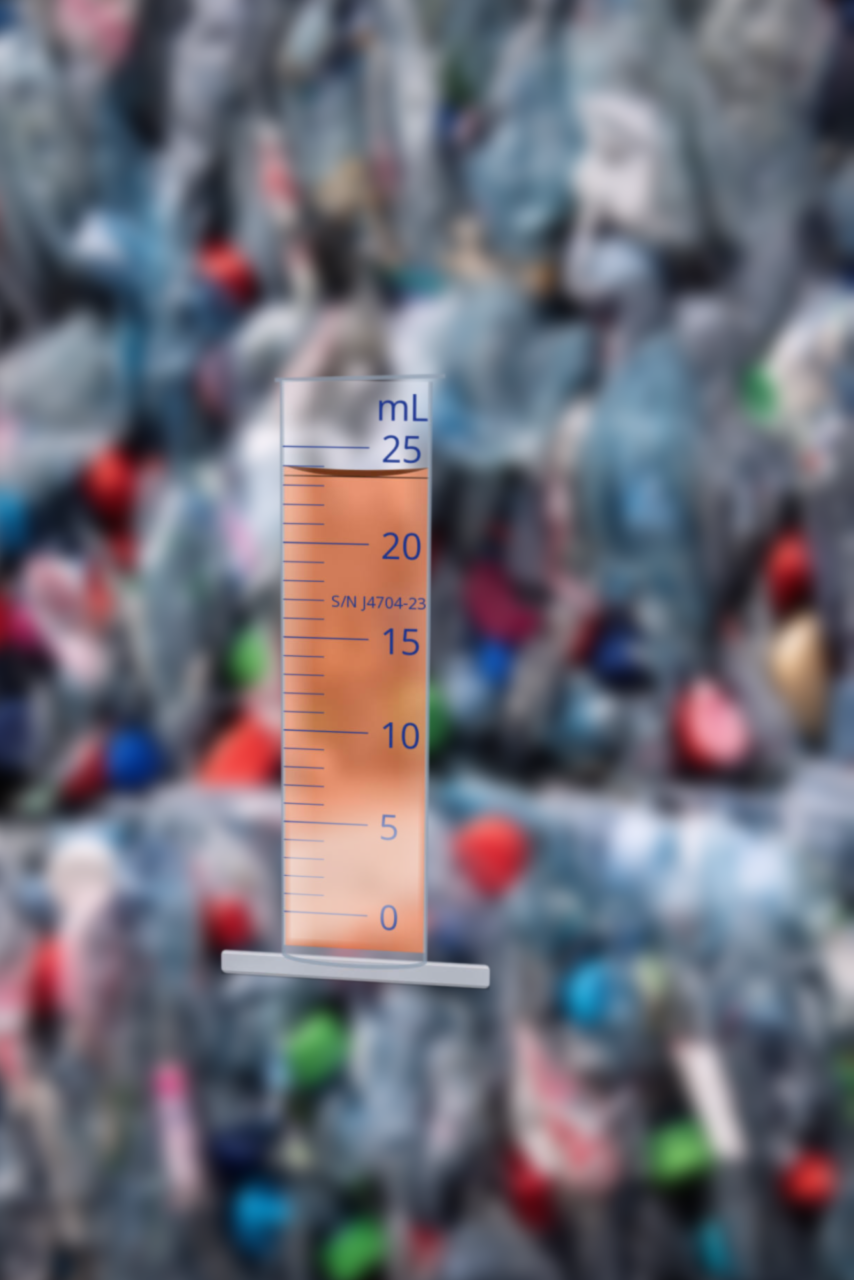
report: 23.5mL
